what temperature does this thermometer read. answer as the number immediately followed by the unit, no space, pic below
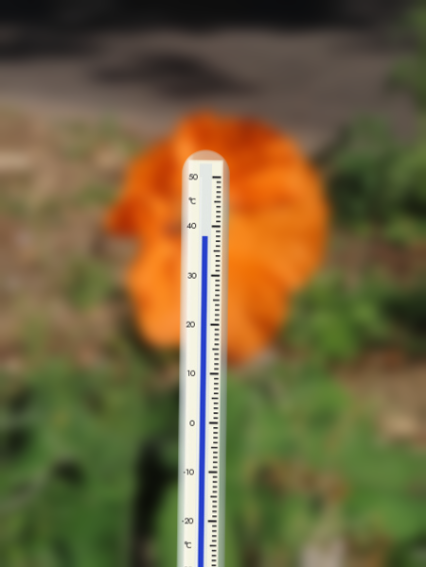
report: 38°C
